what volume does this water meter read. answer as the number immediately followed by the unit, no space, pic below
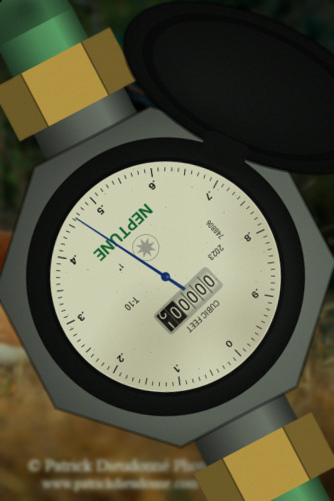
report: 1.46ft³
